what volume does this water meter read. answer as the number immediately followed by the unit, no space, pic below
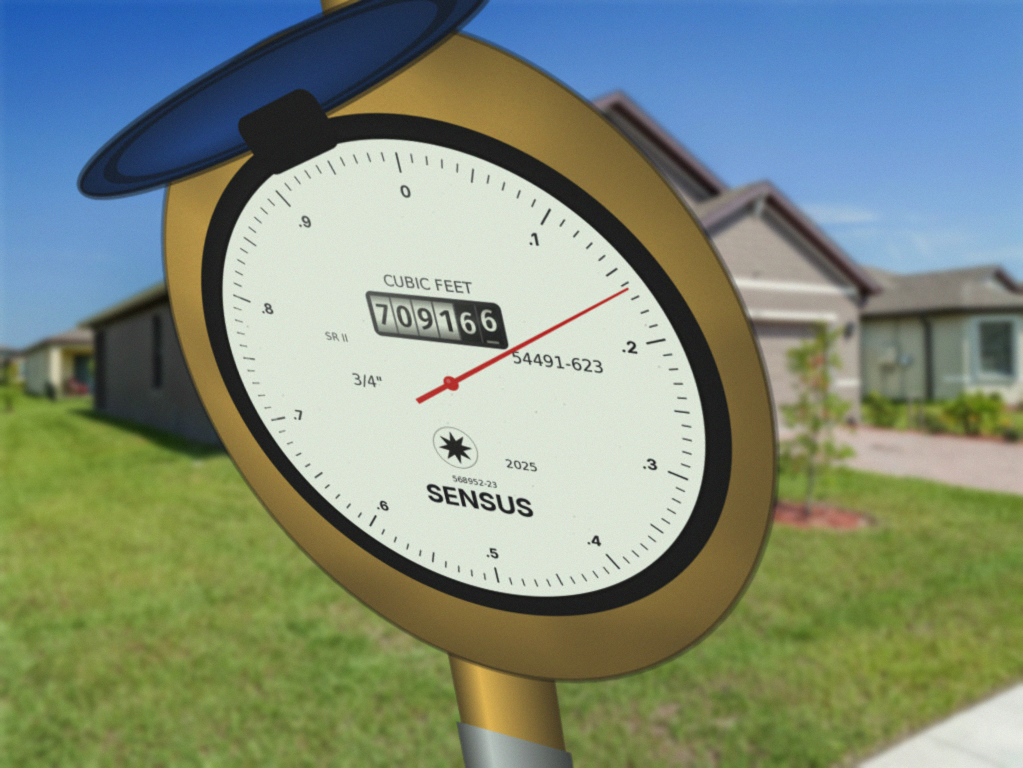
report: 709166.16ft³
